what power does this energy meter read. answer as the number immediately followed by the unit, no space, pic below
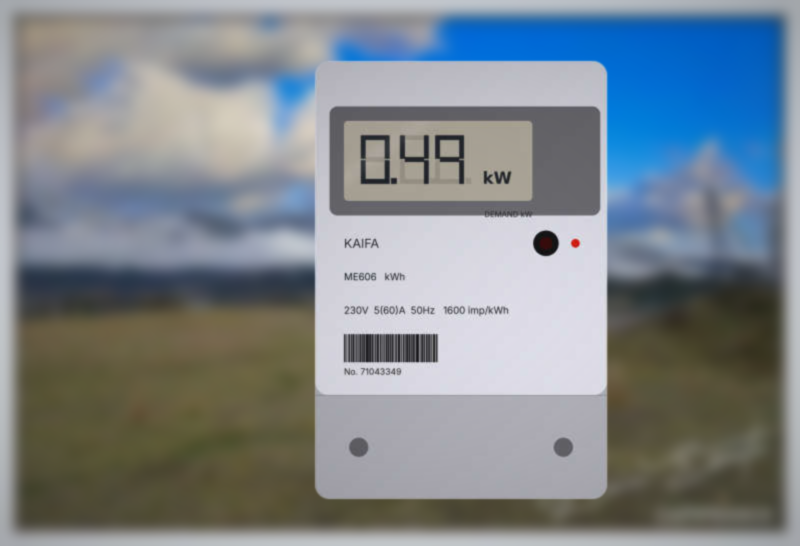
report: 0.49kW
